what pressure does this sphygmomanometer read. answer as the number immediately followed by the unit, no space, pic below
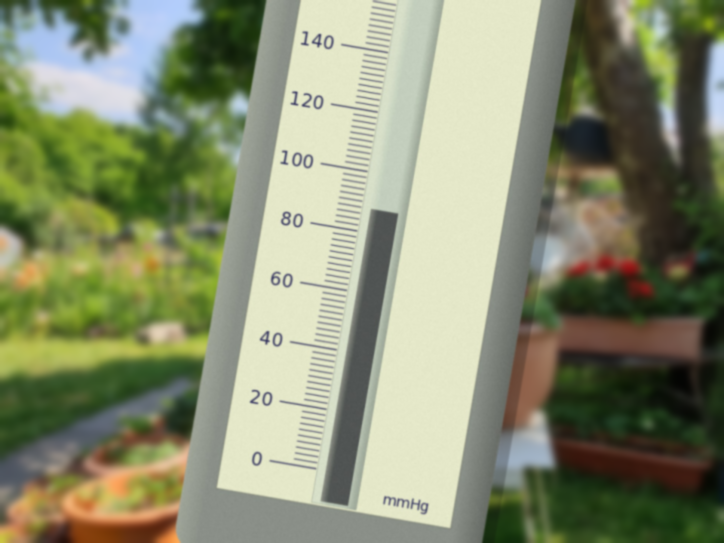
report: 88mmHg
